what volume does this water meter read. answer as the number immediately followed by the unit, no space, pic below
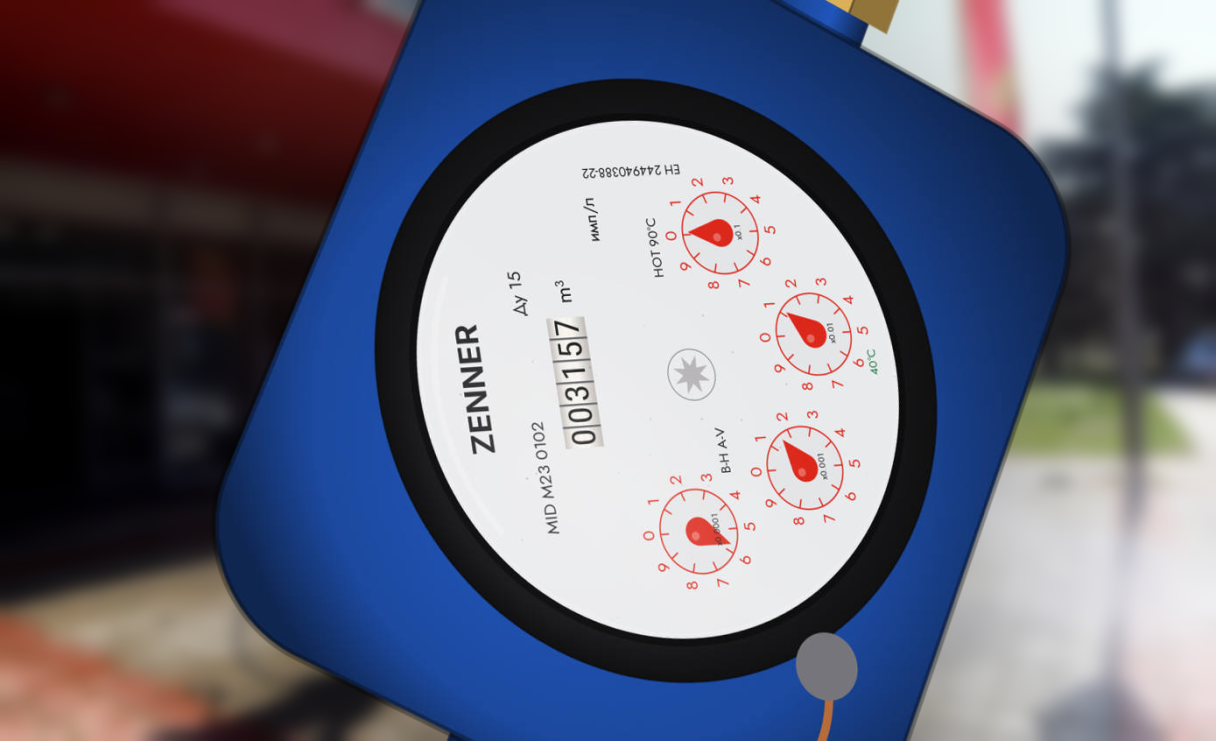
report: 3157.0115m³
